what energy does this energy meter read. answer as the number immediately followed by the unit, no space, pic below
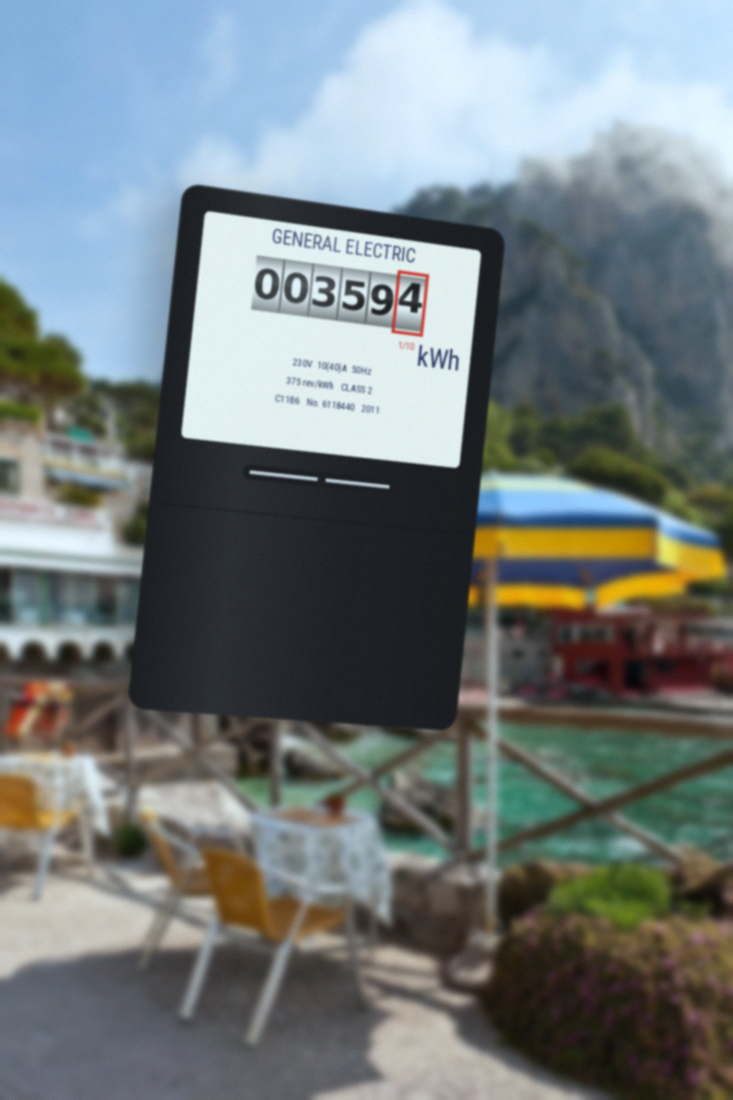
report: 359.4kWh
